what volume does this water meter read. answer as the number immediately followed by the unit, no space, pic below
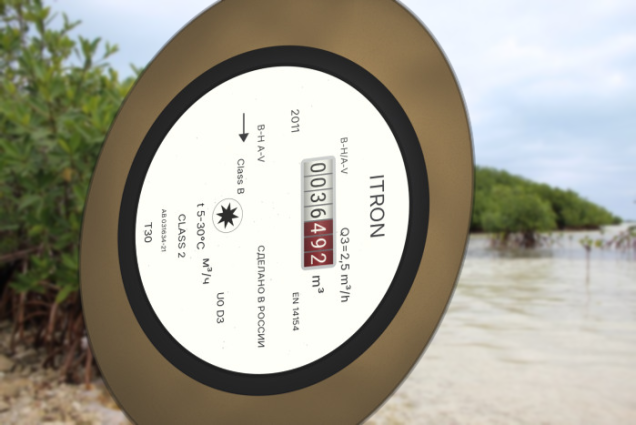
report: 36.492m³
